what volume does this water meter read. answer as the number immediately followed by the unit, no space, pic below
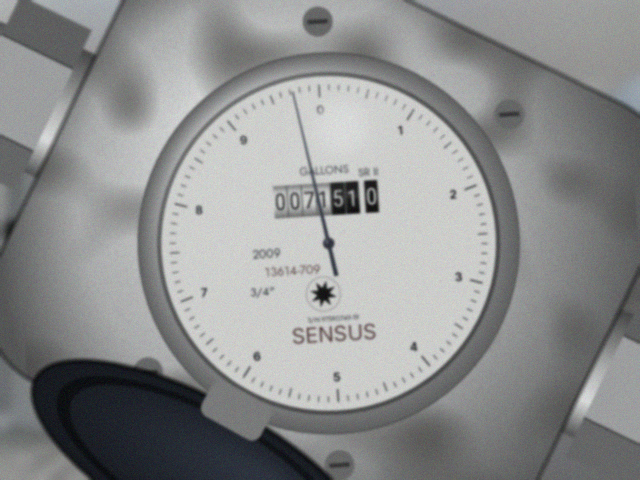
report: 71509.7gal
